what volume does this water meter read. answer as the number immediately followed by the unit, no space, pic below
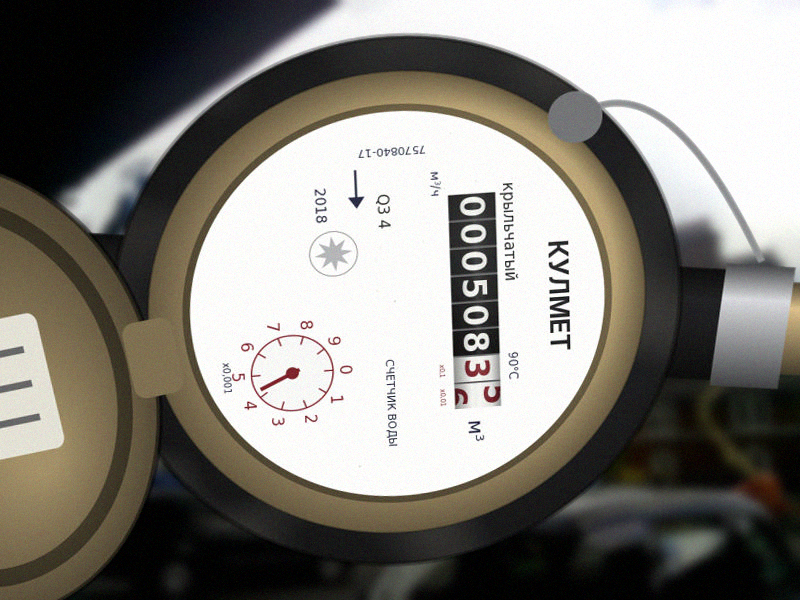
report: 508.354m³
